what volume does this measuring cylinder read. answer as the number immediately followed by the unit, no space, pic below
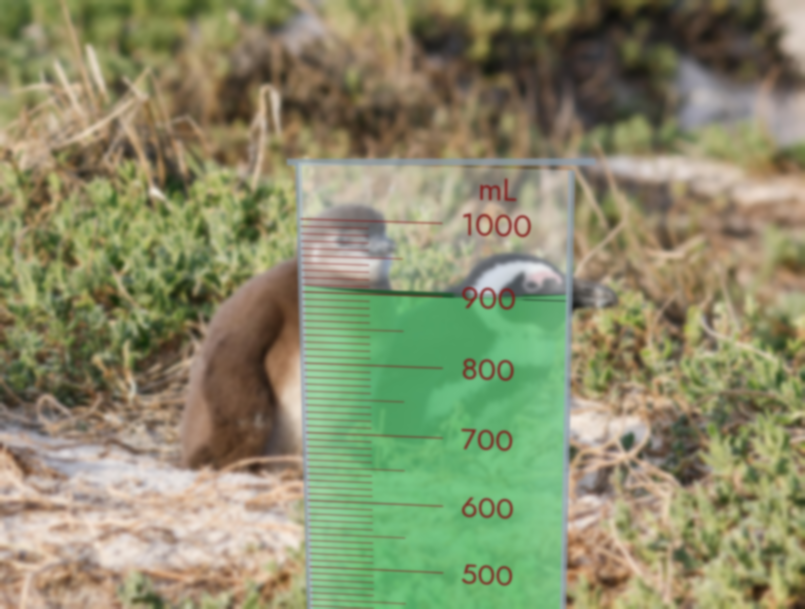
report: 900mL
